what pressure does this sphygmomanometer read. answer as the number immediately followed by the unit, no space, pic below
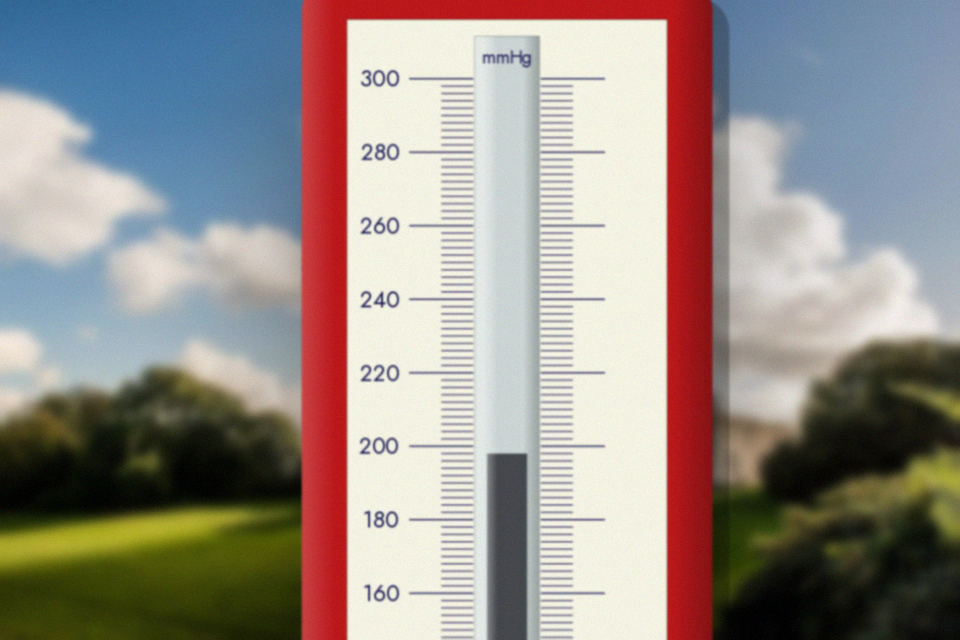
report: 198mmHg
